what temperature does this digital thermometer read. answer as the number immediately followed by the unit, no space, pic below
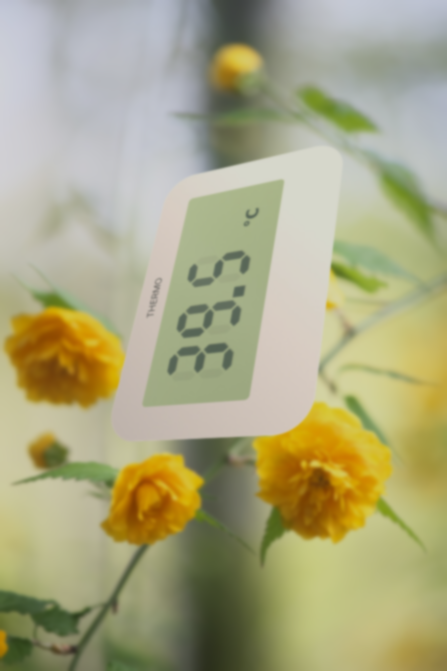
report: 39.5°C
